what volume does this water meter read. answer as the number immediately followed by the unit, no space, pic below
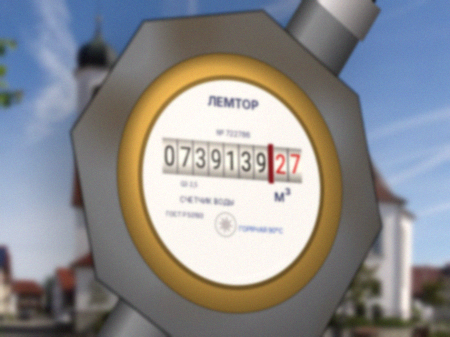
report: 739139.27m³
